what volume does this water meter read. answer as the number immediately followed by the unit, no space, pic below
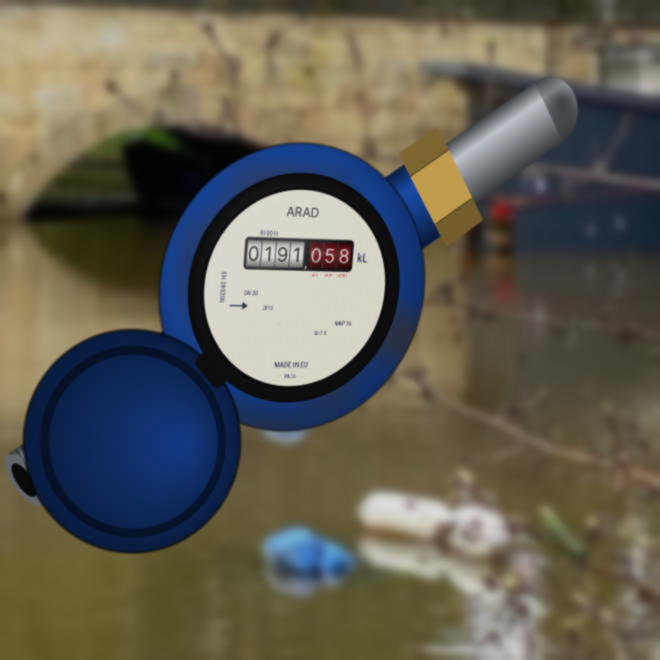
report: 191.058kL
